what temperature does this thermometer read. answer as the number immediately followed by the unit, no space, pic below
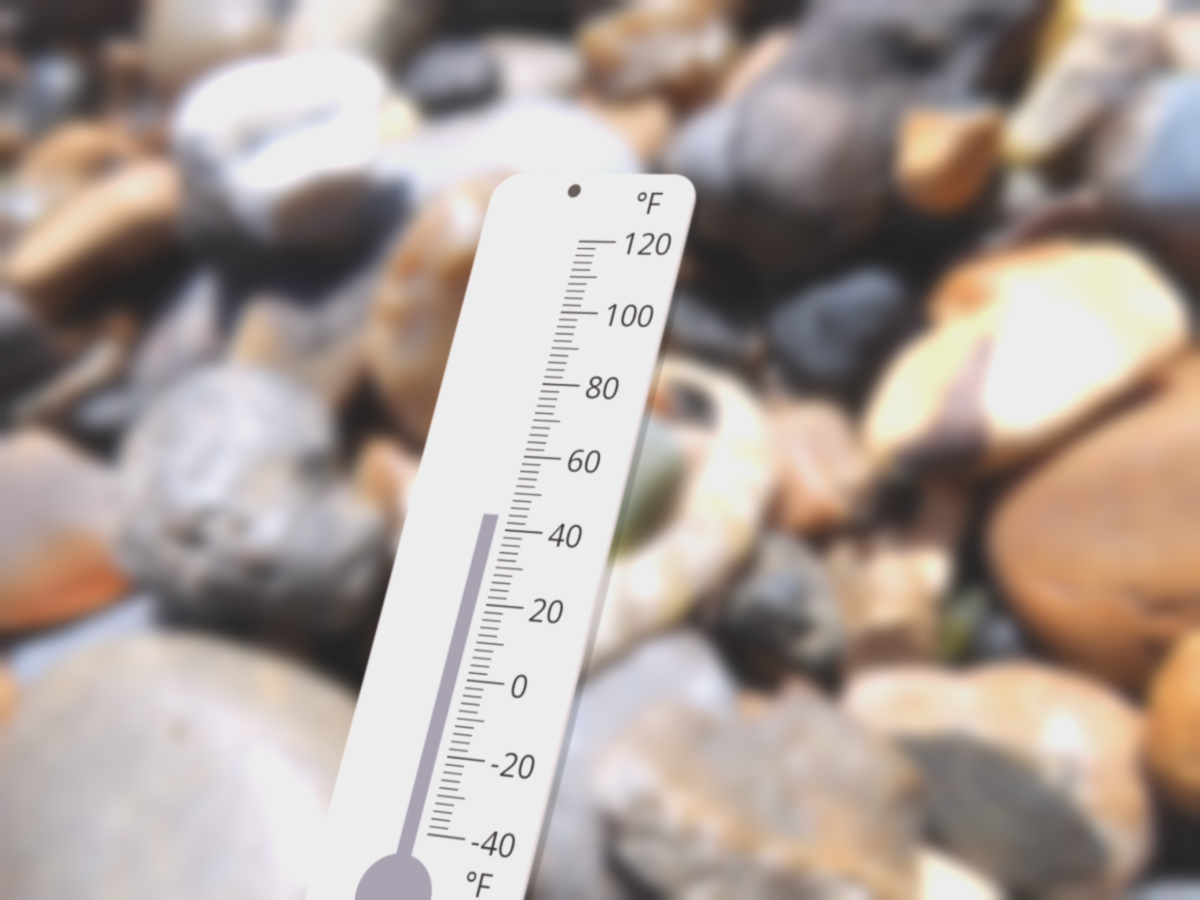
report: 44°F
